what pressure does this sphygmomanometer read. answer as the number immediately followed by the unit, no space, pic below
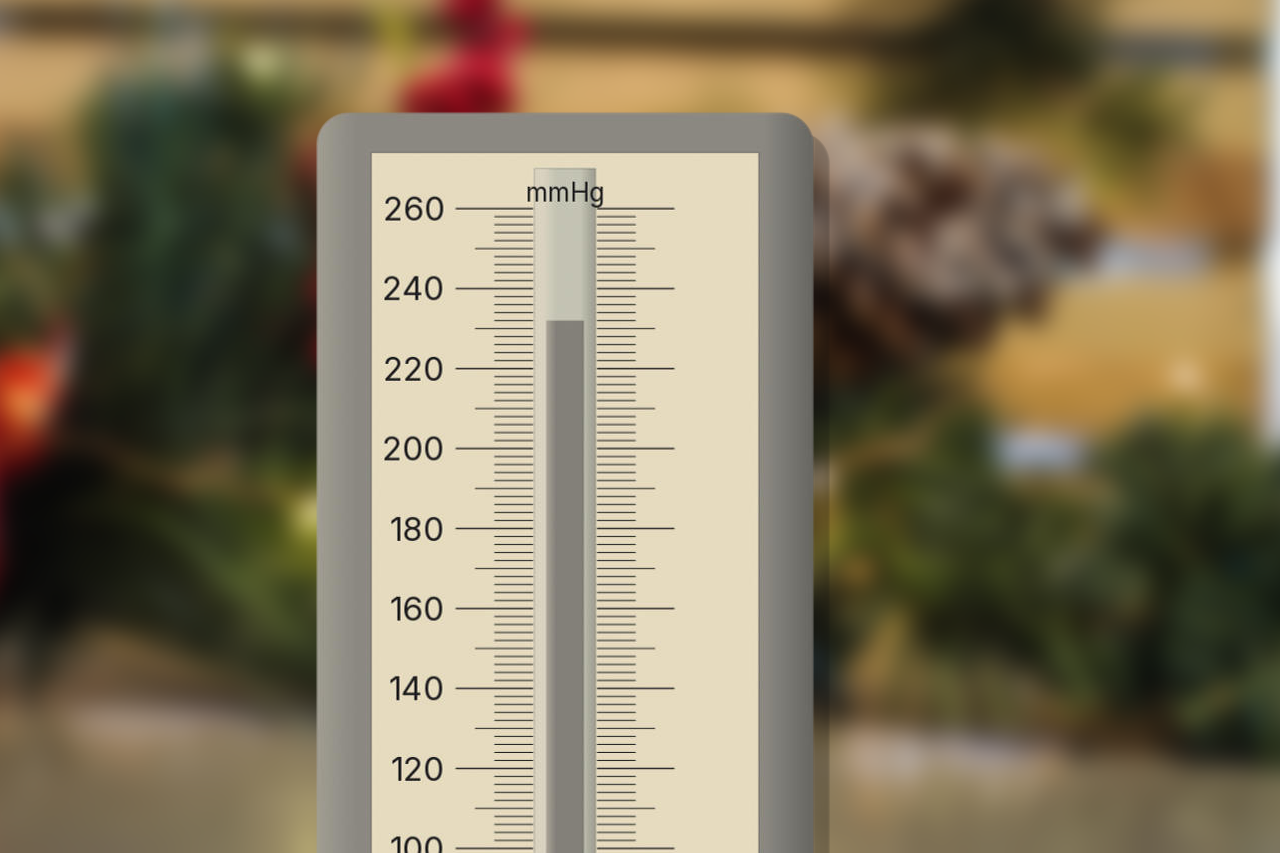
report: 232mmHg
